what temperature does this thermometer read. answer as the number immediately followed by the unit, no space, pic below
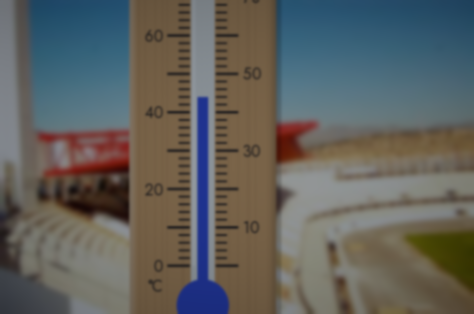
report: 44°C
